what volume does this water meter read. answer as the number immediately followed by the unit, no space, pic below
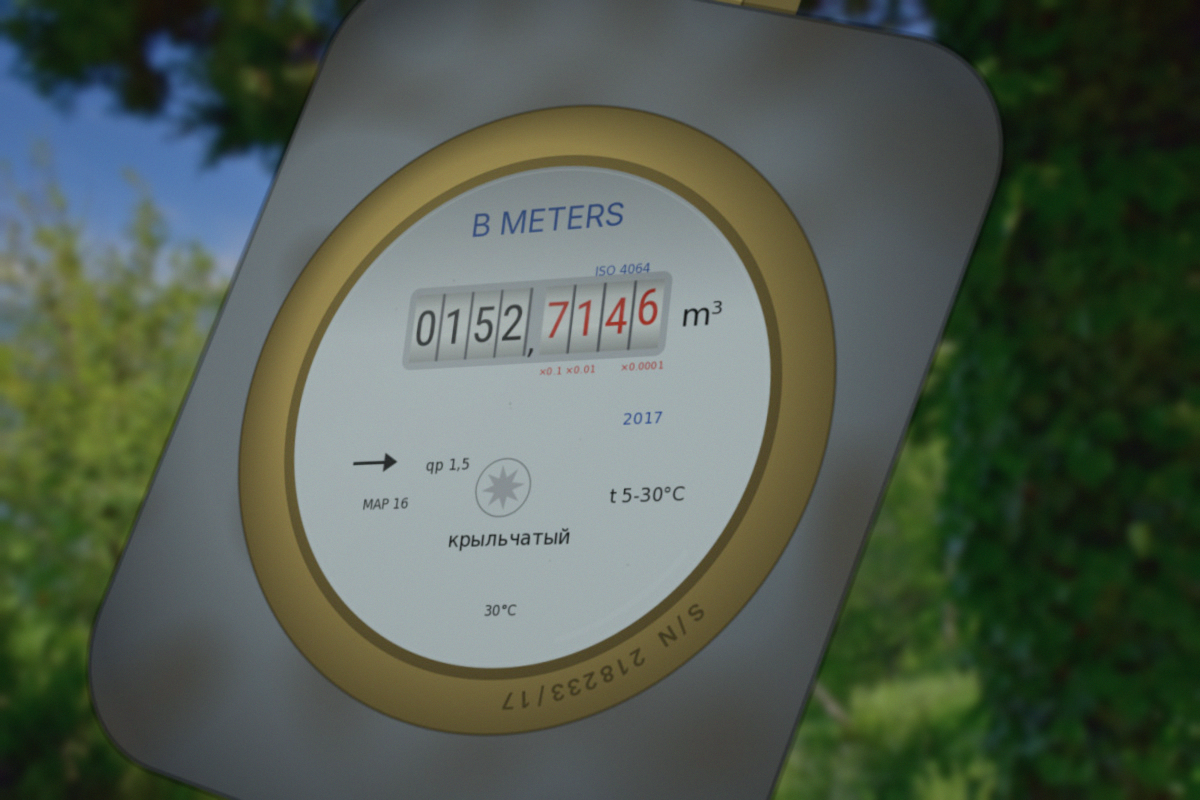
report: 152.7146m³
